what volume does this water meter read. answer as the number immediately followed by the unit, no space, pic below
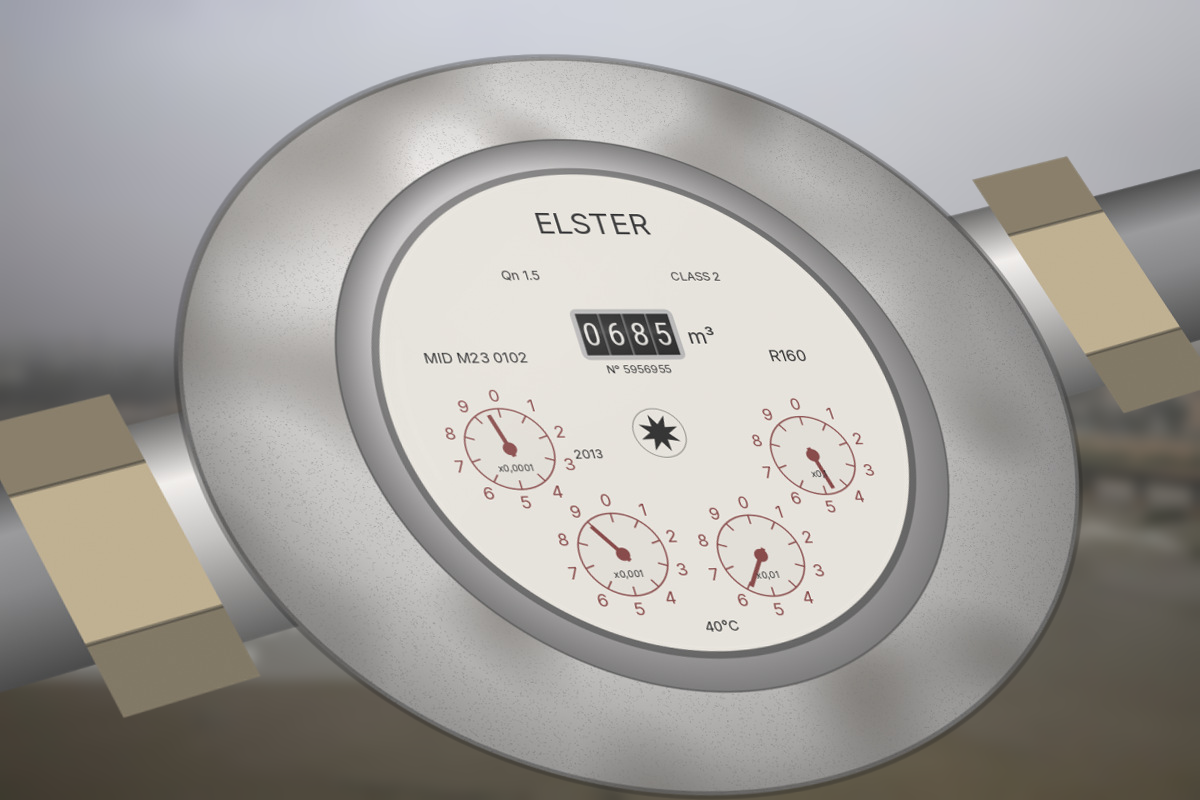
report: 685.4589m³
